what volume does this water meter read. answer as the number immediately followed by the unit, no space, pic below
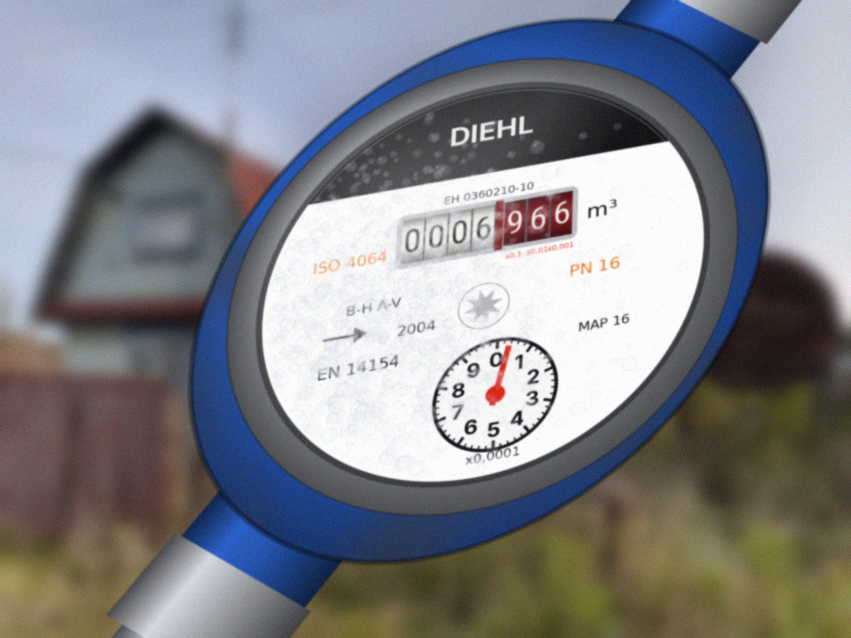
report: 6.9660m³
